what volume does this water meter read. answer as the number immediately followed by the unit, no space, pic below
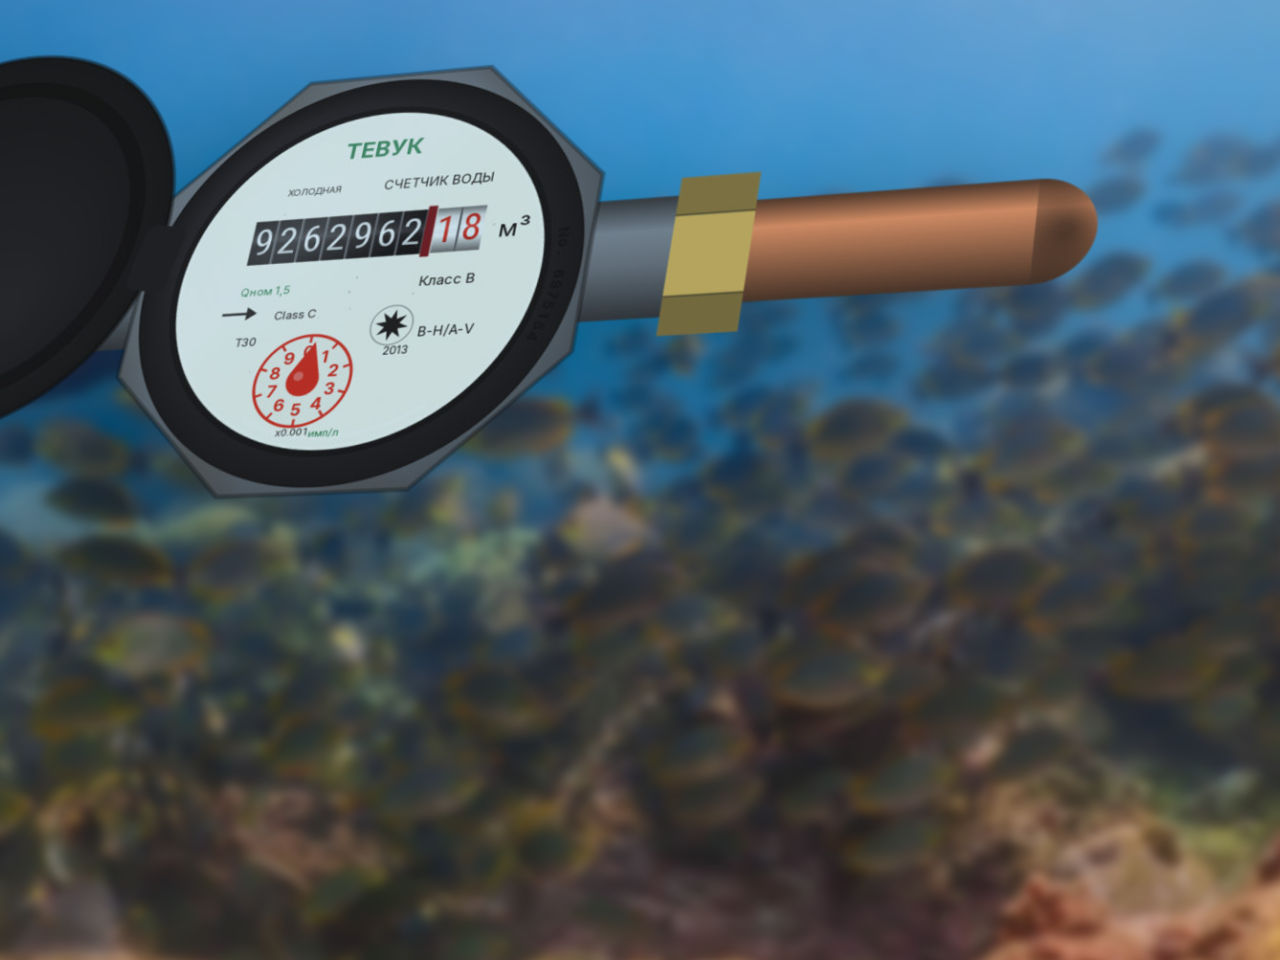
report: 9262962.180m³
